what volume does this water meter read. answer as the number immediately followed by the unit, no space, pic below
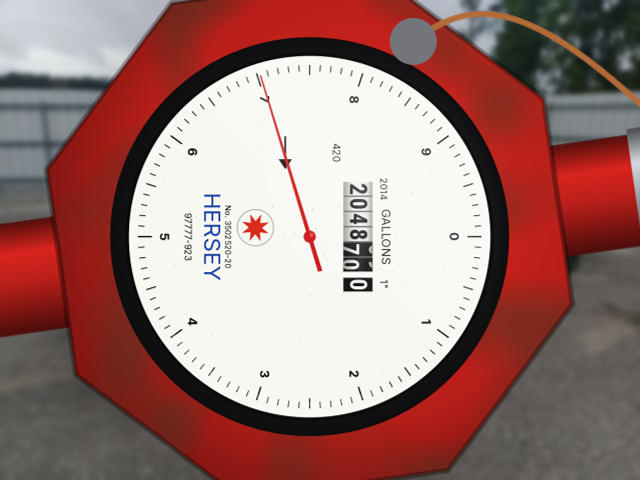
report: 2048697.0gal
